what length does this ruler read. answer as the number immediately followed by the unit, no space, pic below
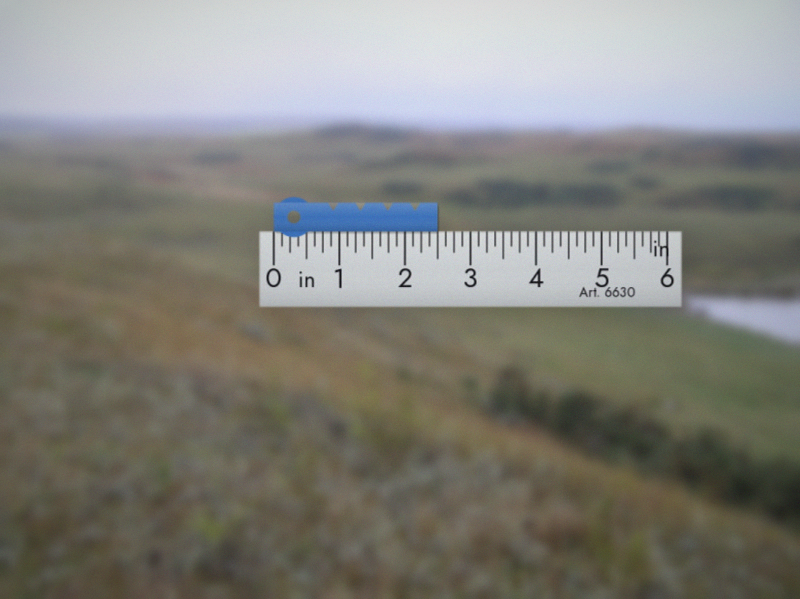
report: 2.5in
